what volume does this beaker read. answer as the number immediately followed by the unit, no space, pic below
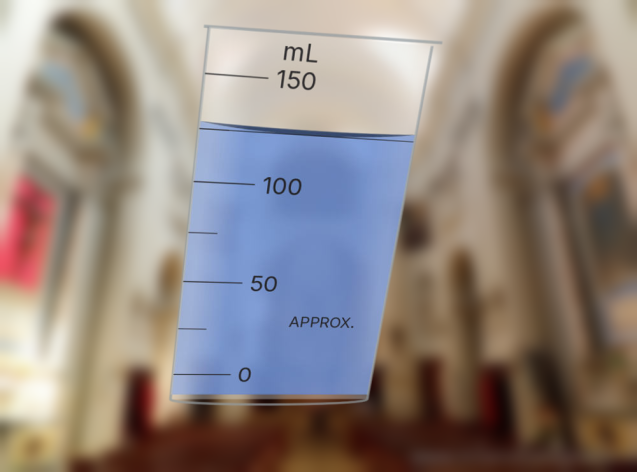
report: 125mL
